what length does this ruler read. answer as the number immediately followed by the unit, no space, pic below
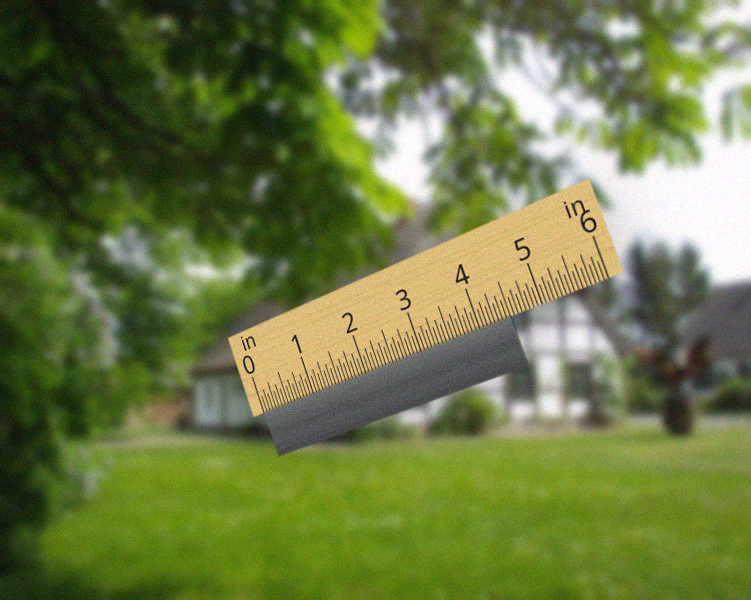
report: 4.5in
